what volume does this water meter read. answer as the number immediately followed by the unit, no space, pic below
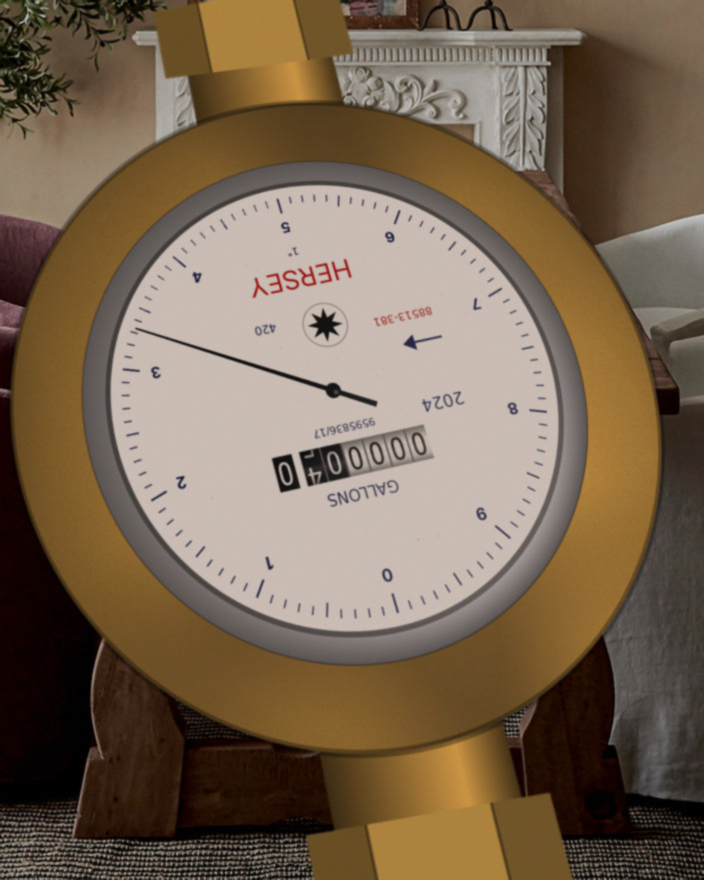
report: 43.3gal
